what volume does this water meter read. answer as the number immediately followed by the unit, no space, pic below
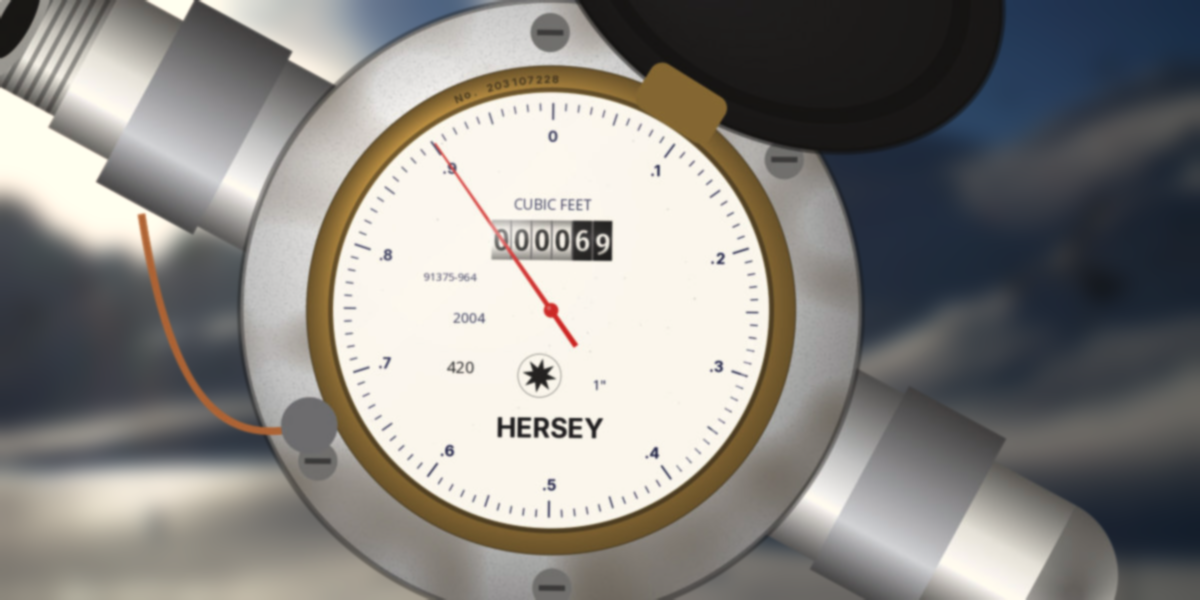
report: 68.90ft³
